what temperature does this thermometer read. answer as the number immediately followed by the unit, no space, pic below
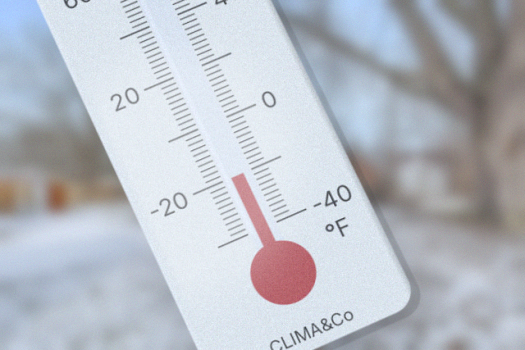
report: -20°F
